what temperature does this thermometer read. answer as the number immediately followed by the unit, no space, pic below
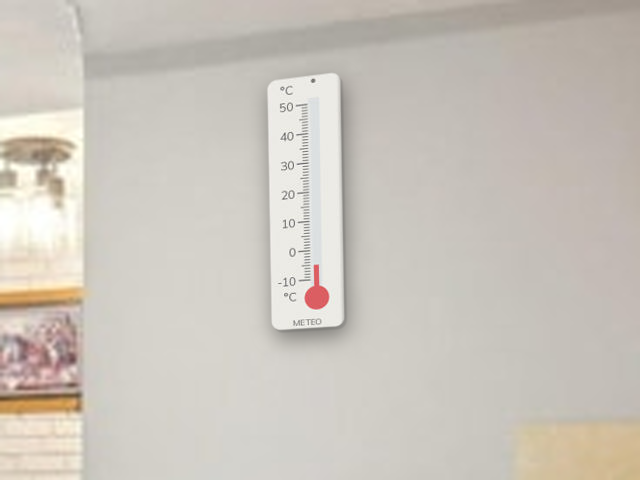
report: -5°C
